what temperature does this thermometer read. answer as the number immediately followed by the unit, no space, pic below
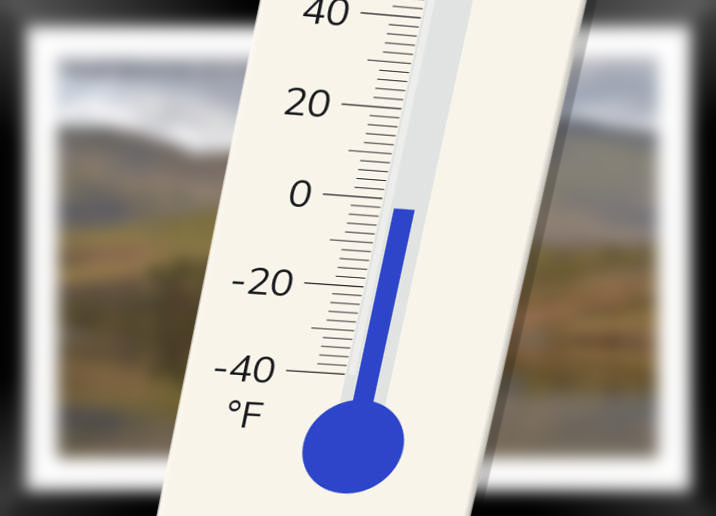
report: -2°F
